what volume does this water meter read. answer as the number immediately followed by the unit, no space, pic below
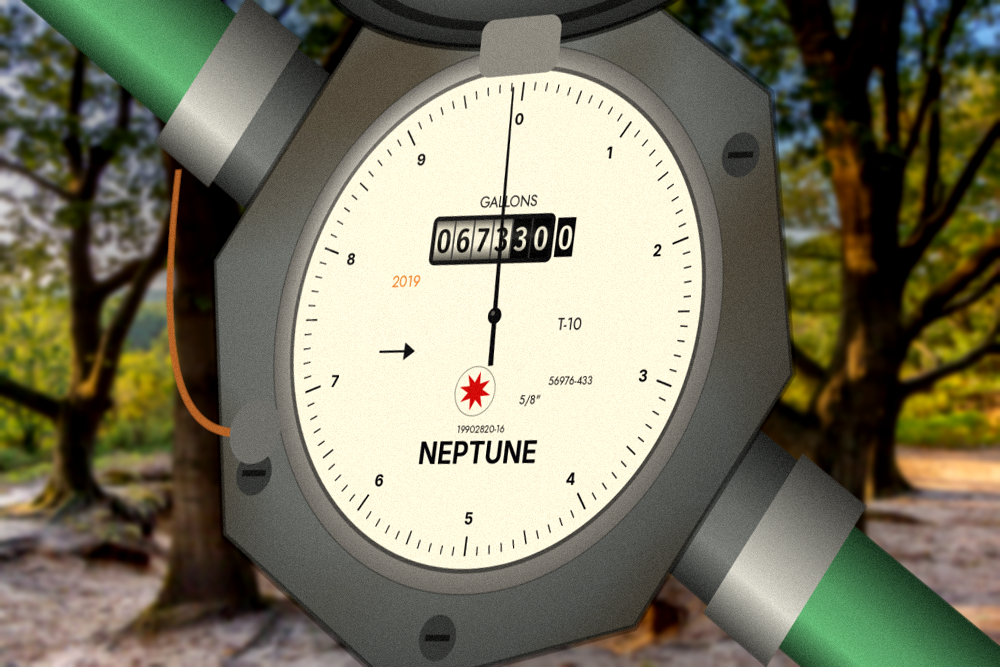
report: 673299.9gal
